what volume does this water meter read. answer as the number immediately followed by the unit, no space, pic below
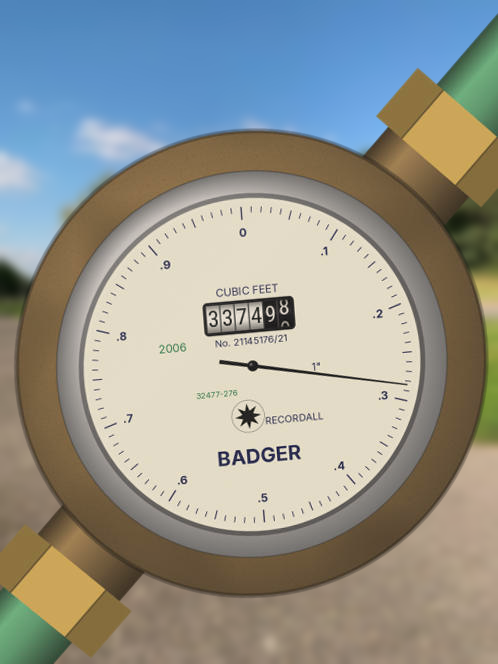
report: 337498.28ft³
